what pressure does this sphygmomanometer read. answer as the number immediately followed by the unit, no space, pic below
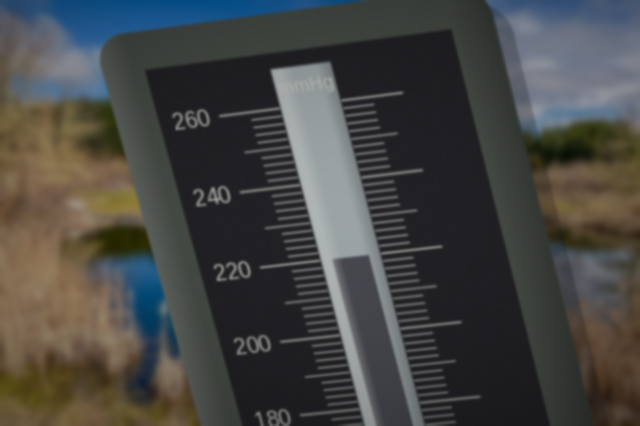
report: 220mmHg
